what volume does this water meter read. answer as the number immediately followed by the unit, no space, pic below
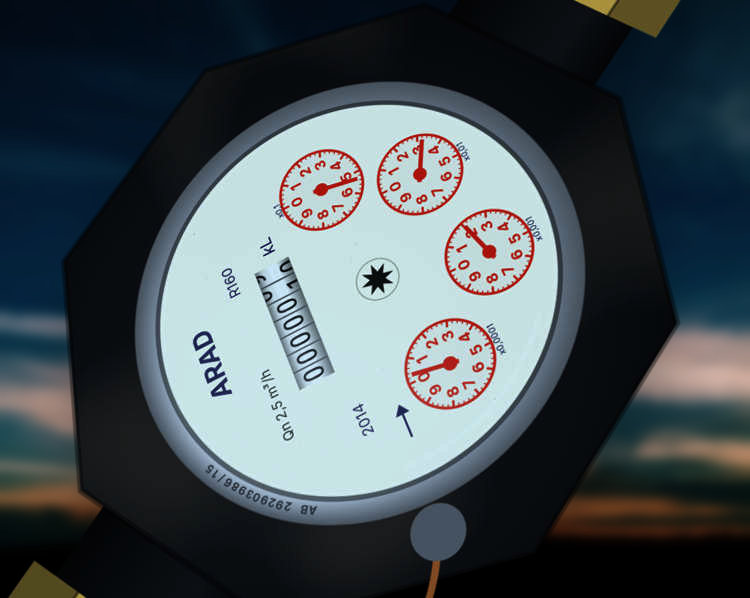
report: 9.5320kL
